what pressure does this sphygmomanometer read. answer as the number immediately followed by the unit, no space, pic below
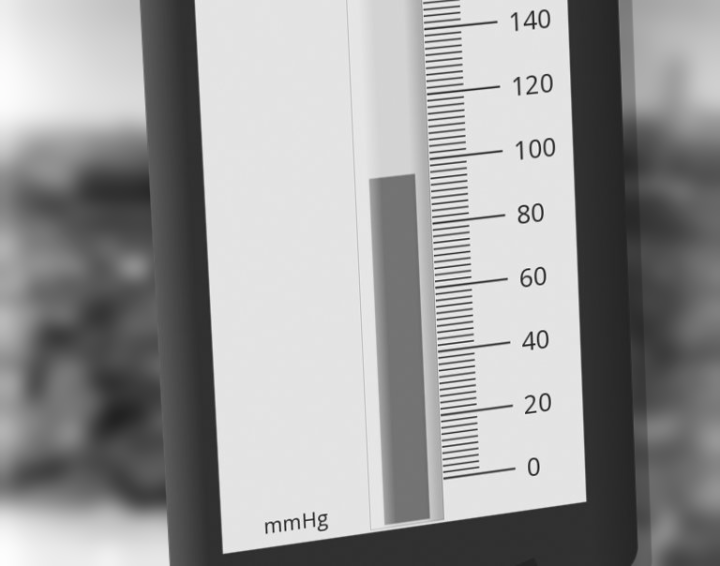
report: 96mmHg
